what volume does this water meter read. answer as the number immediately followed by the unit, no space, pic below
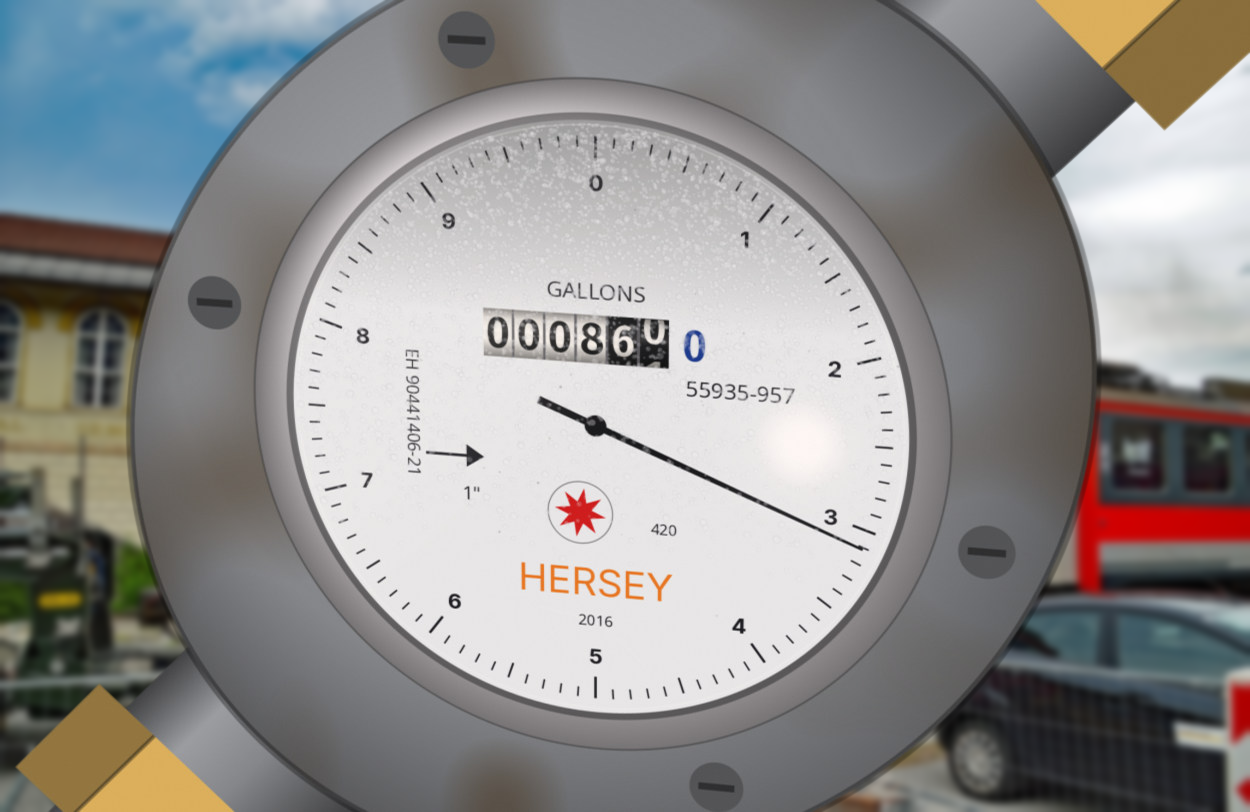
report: 8603.1gal
